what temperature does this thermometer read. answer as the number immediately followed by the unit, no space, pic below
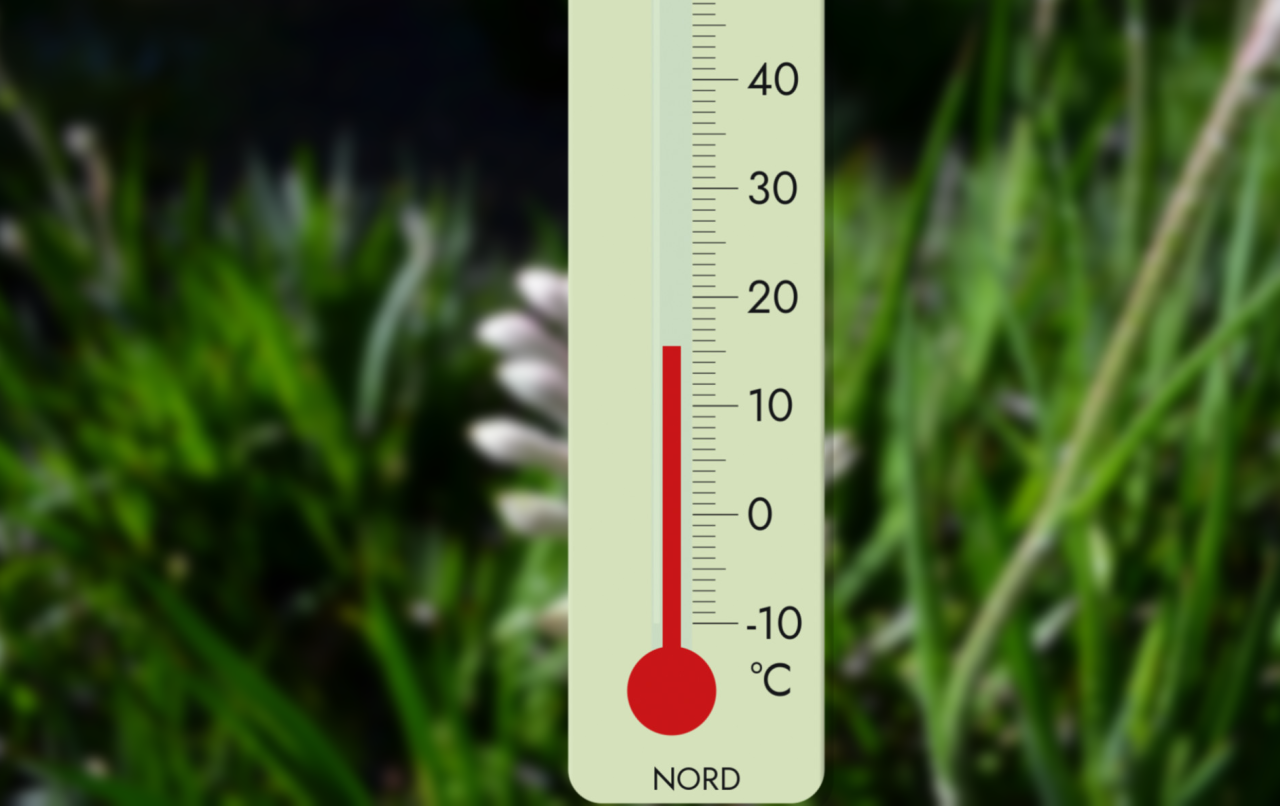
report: 15.5°C
